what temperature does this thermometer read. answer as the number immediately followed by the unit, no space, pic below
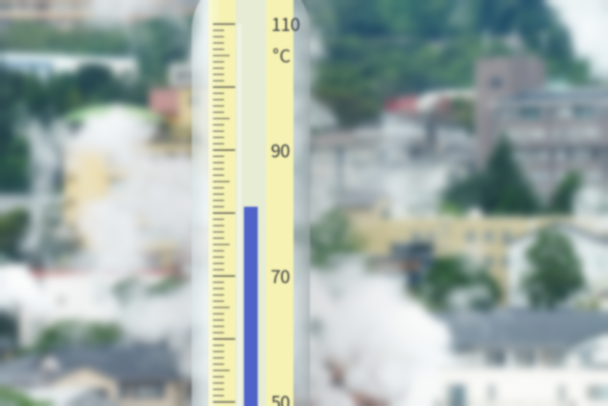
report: 81°C
